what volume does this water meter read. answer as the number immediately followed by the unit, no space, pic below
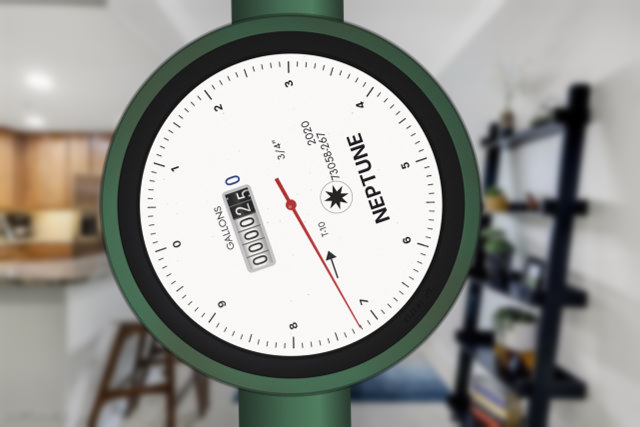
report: 247.2gal
